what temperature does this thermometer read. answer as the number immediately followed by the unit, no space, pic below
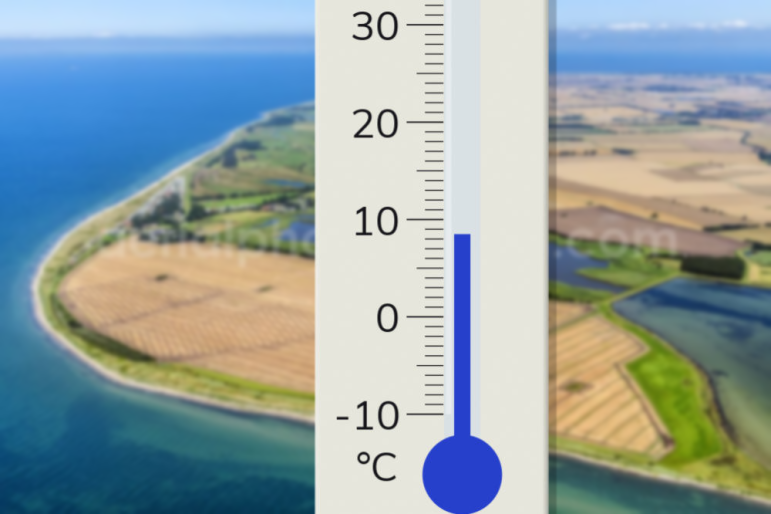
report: 8.5°C
